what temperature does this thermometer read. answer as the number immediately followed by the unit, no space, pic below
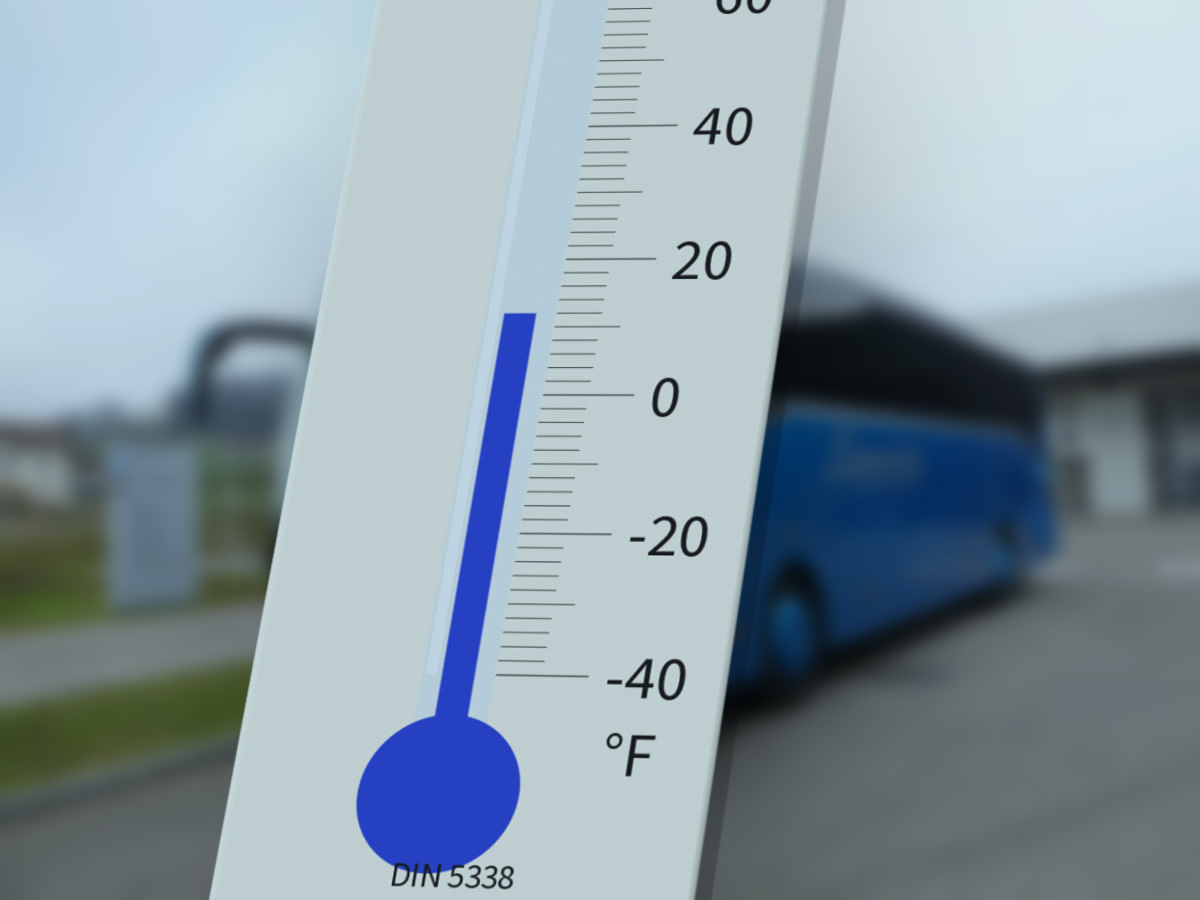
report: 12°F
